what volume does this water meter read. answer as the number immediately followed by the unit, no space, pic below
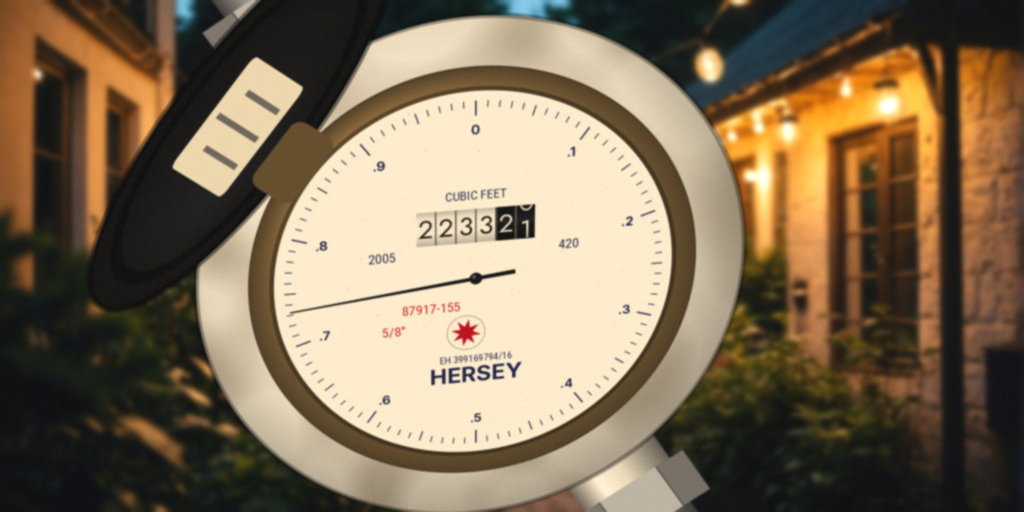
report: 223320.73ft³
